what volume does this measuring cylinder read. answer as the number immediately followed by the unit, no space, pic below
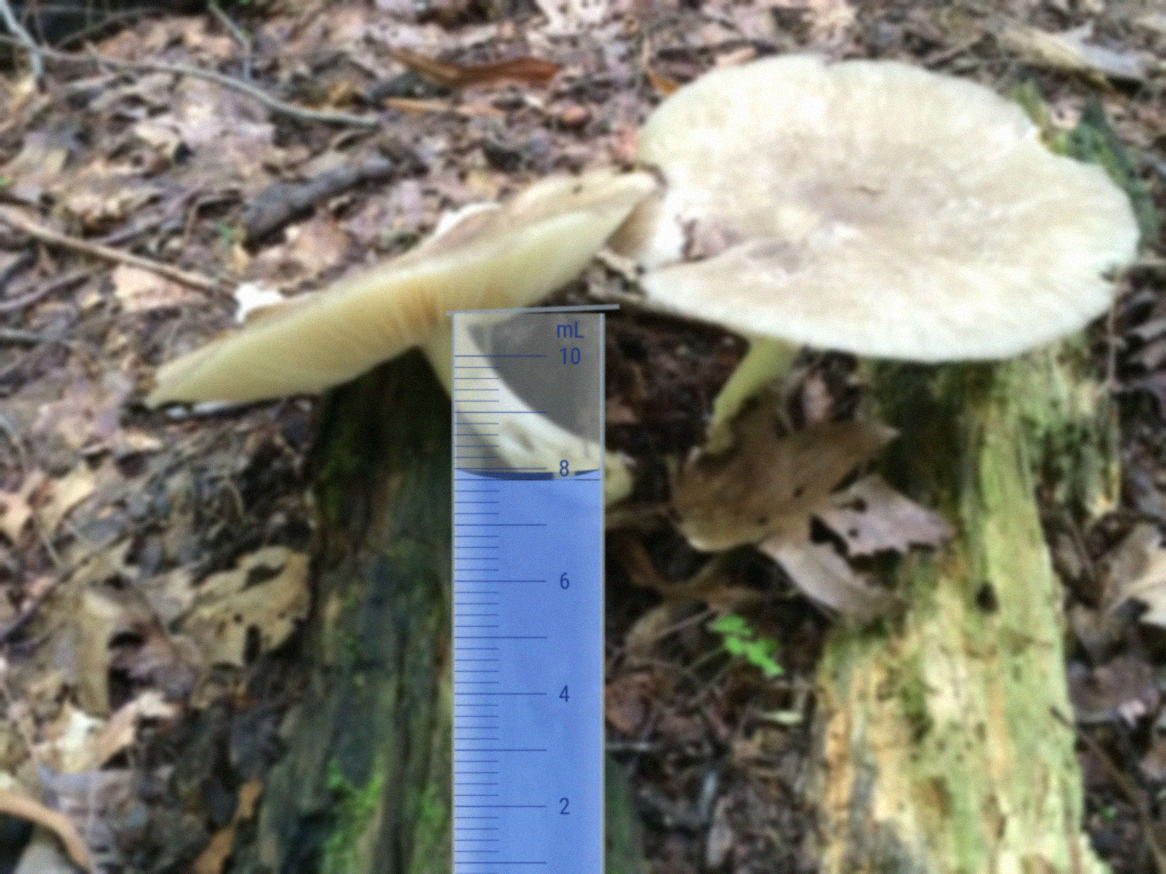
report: 7.8mL
